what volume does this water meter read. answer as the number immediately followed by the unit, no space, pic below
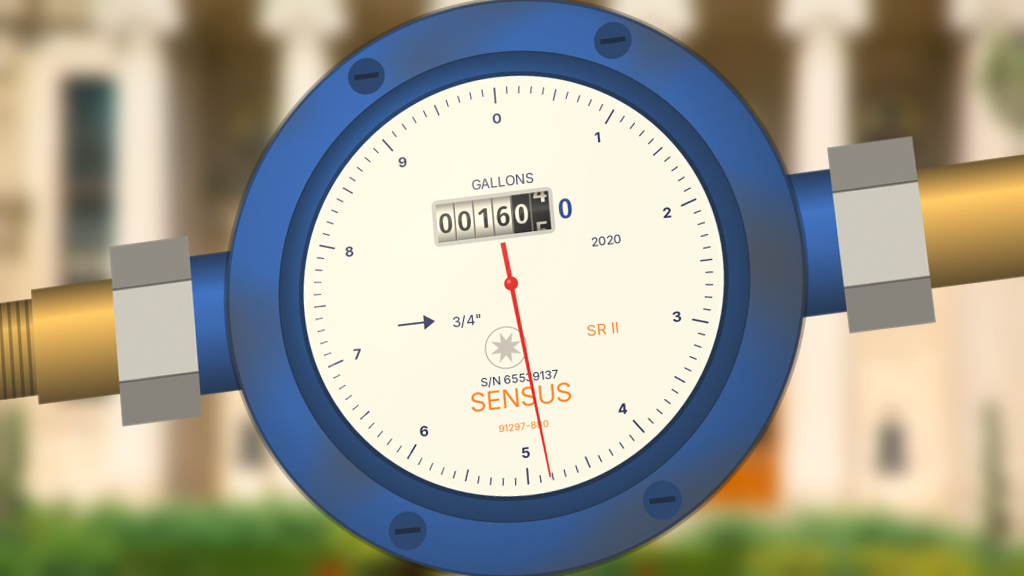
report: 16044.8gal
